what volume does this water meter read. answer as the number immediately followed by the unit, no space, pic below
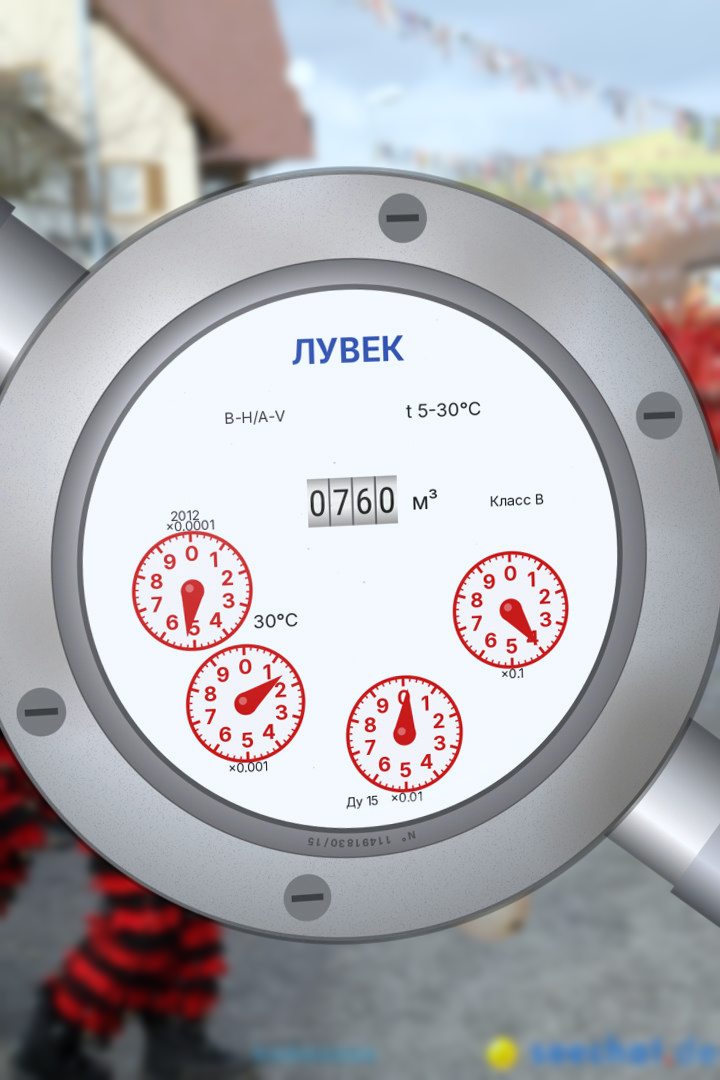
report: 760.4015m³
